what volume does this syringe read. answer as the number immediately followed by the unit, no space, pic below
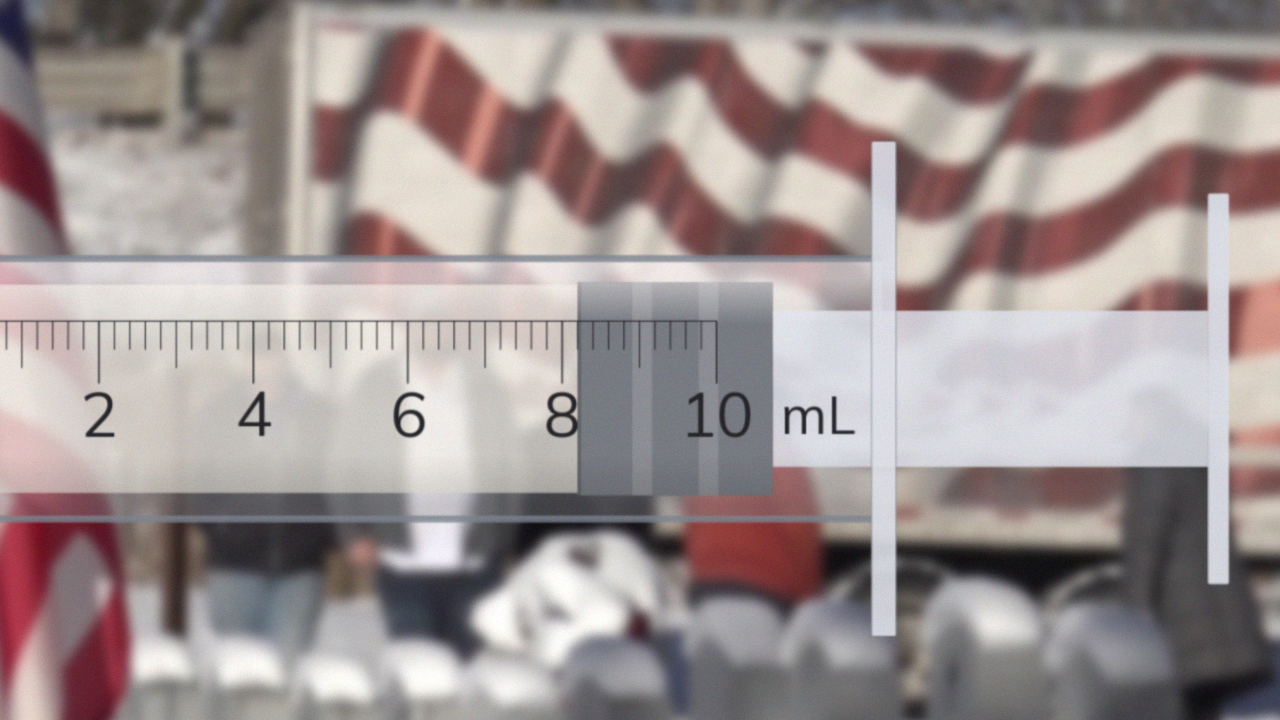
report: 8.2mL
